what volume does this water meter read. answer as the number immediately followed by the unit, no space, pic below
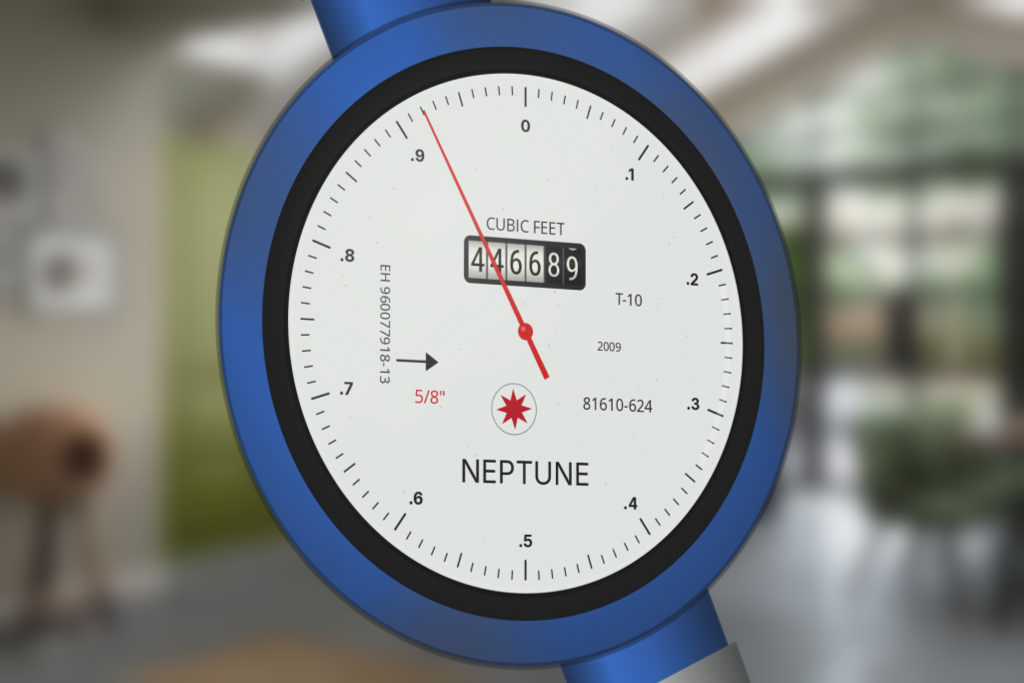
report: 446688.92ft³
